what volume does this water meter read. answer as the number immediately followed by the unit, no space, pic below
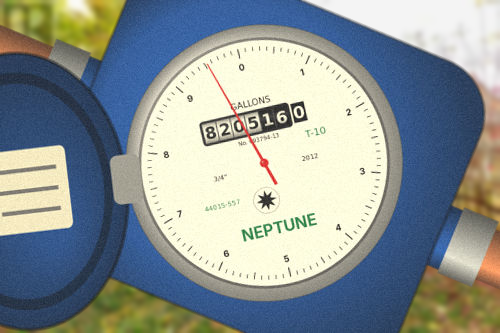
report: 8205159.5gal
